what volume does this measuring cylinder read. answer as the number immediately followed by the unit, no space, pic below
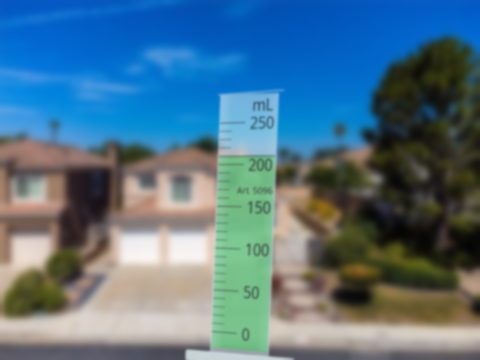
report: 210mL
